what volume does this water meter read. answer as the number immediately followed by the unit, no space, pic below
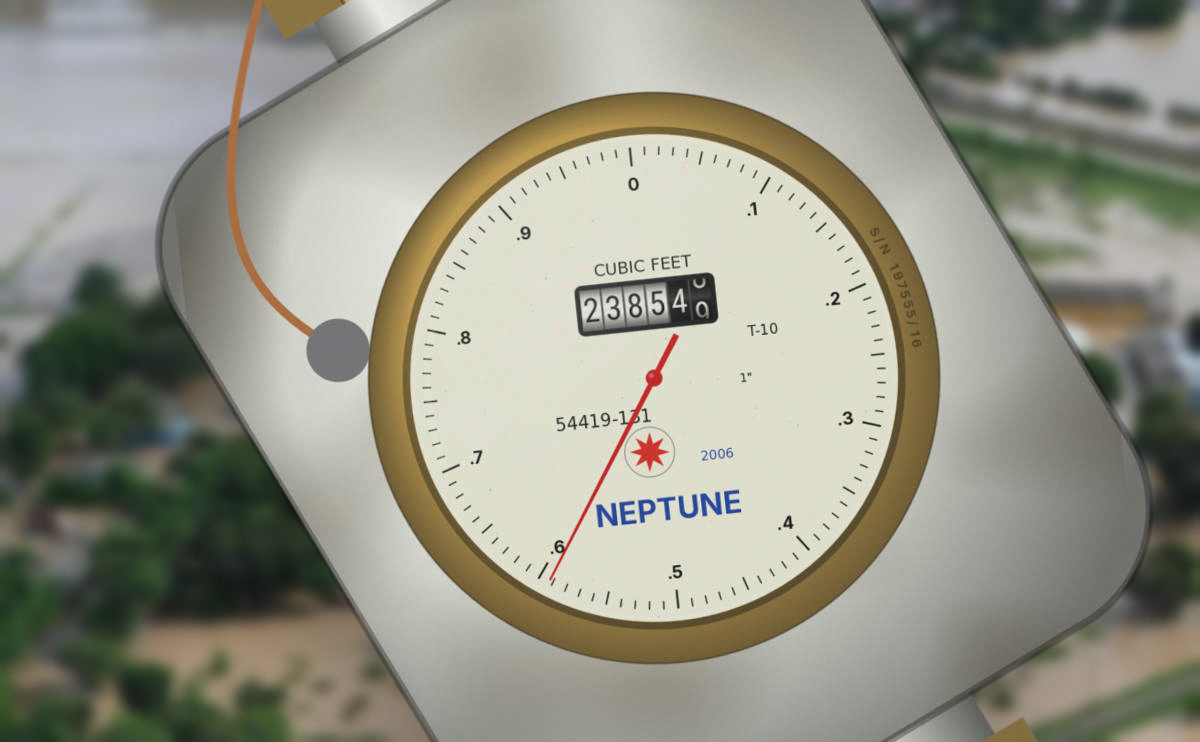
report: 238548.59ft³
